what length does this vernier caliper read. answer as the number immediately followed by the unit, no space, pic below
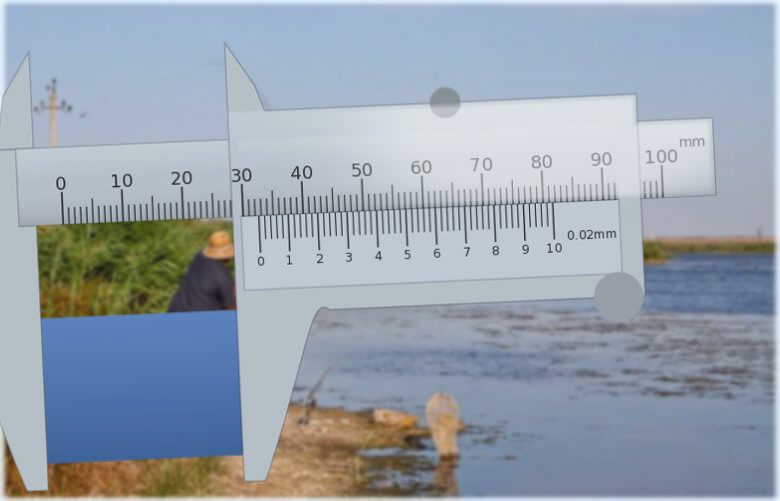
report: 32.6mm
